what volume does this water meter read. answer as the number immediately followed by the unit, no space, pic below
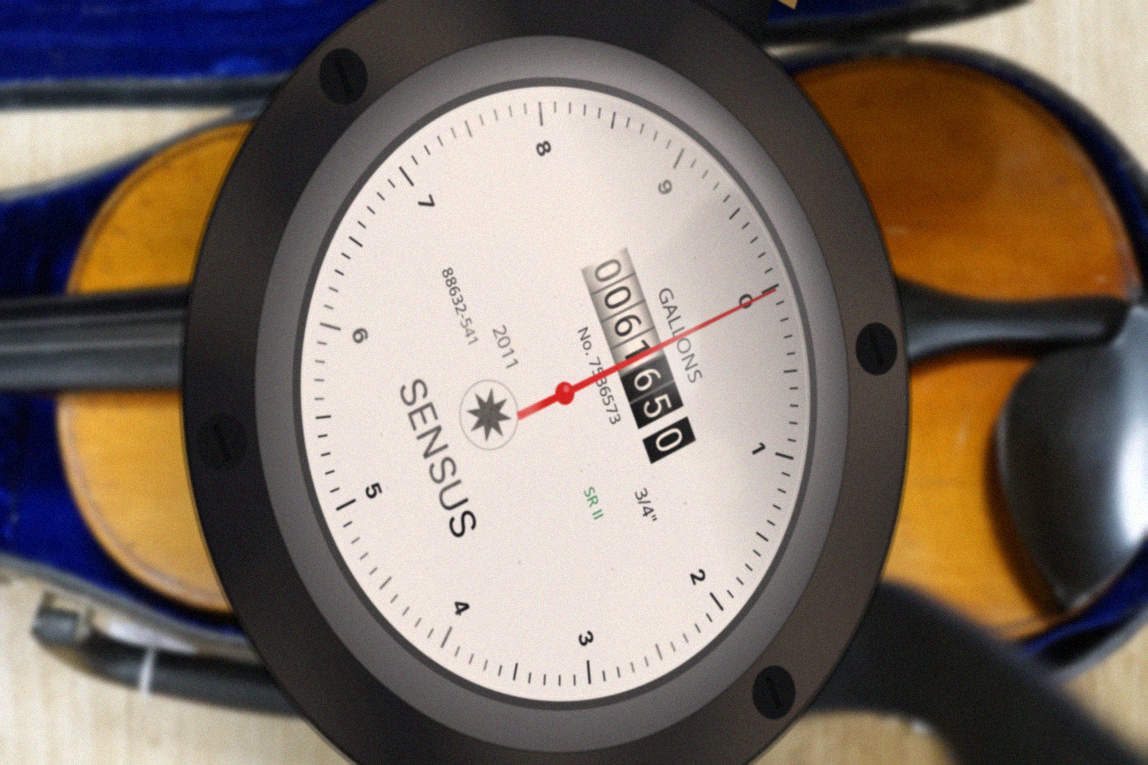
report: 61650.0gal
